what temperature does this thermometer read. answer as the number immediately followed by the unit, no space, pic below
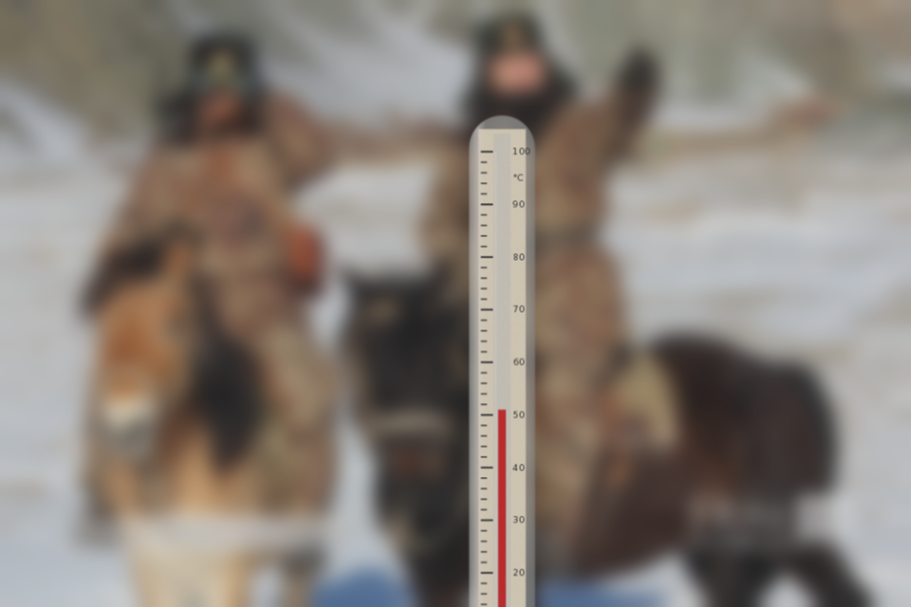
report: 51°C
